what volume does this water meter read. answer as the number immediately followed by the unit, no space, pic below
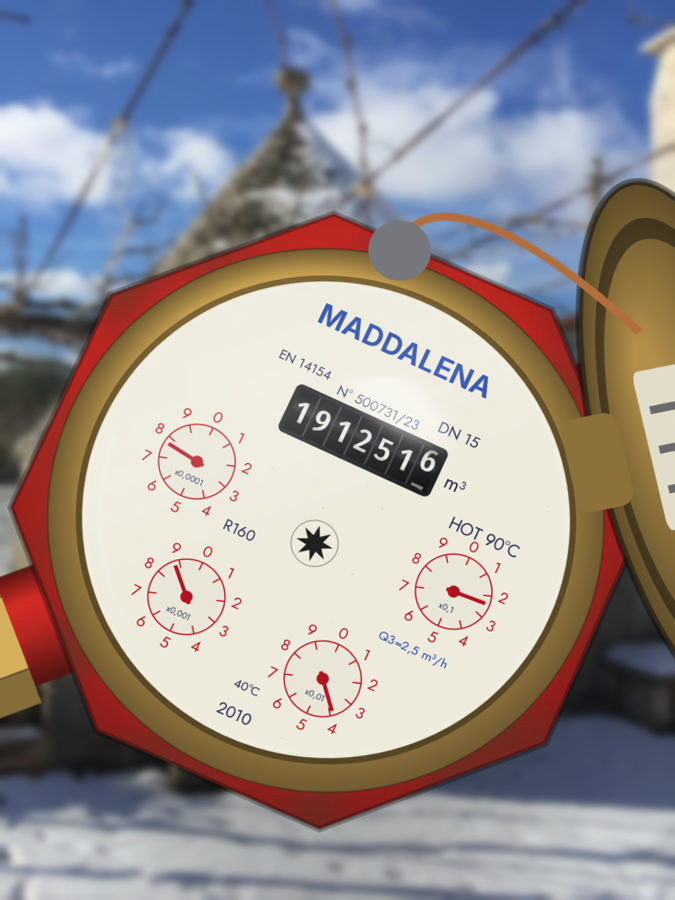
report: 1912516.2387m³
